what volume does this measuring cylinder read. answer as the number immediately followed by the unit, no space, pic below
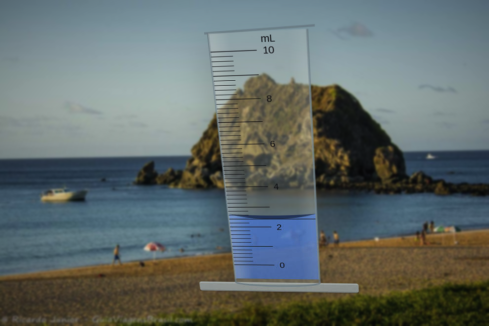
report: 2.4mL
